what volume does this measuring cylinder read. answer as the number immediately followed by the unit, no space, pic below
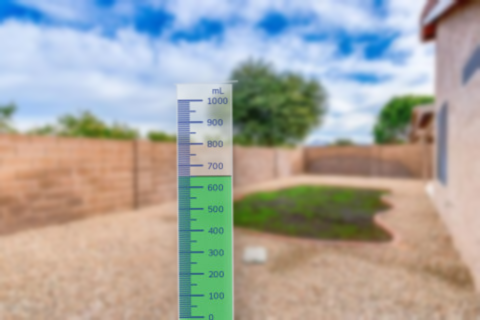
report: 650mL
